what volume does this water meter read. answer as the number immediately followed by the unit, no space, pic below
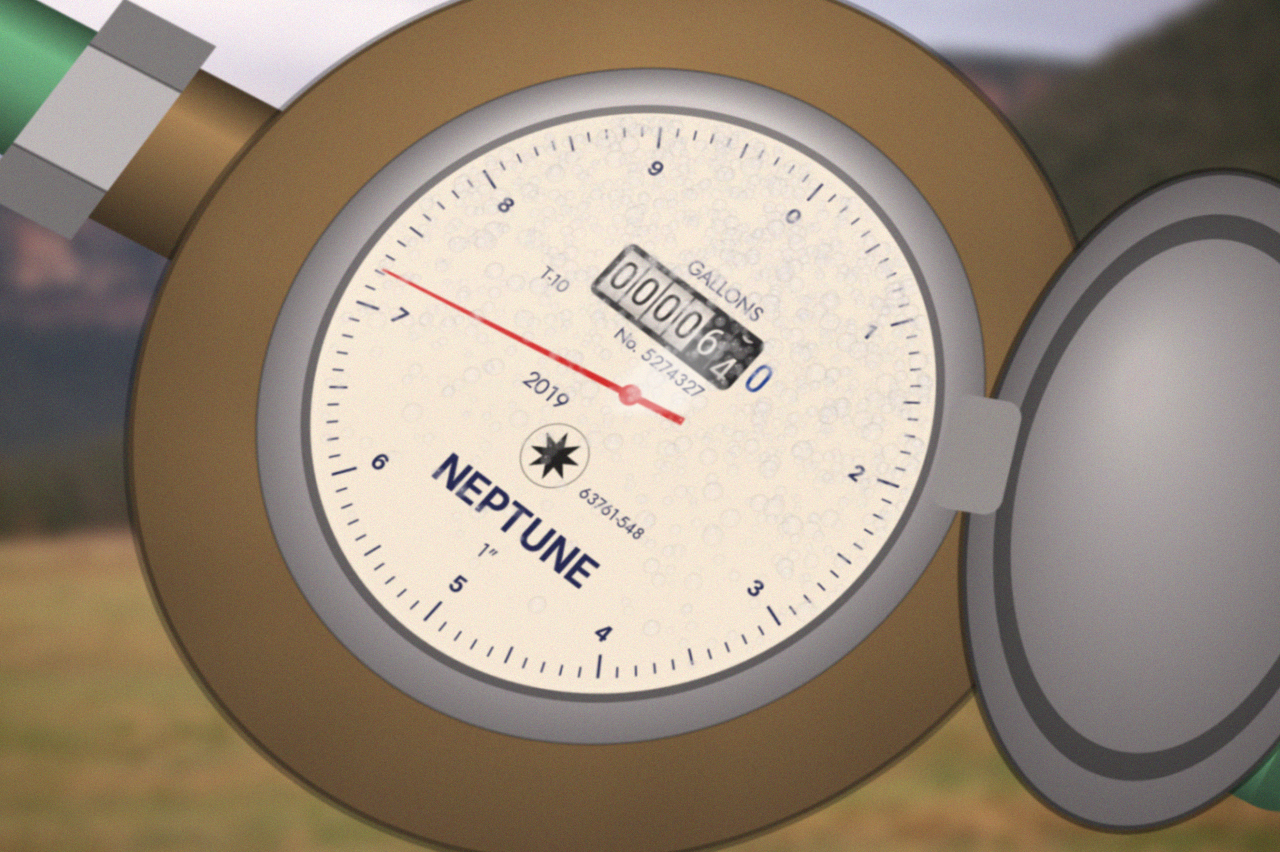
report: 637.2gal
